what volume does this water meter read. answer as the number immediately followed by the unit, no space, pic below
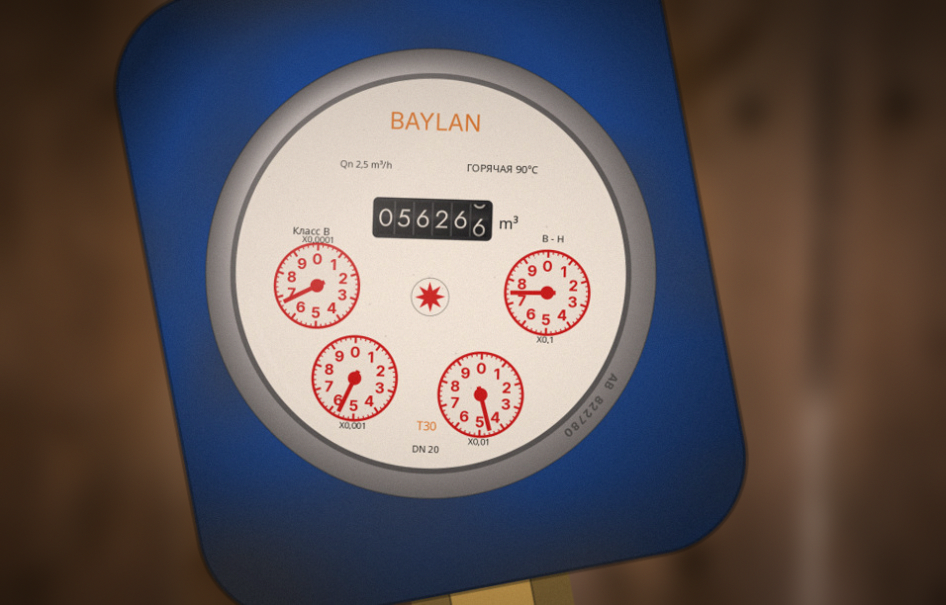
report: 56265.7456m³
